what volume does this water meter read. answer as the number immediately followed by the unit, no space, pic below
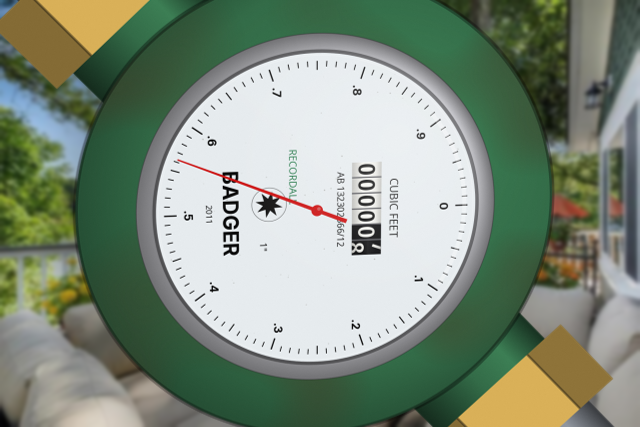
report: 7.56ft³
